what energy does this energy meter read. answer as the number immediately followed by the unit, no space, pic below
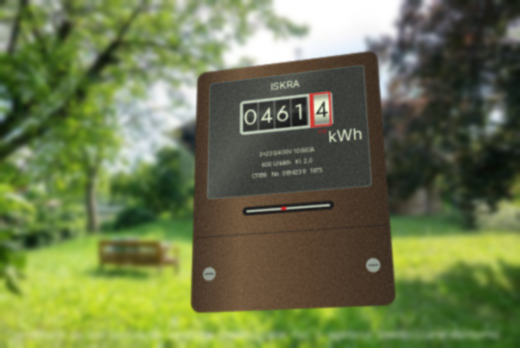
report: 461.4kWh
